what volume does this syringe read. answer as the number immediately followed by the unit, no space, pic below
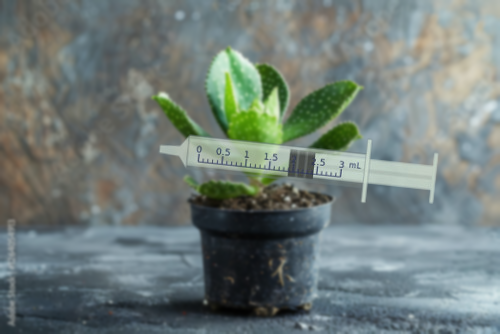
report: 1.9mL
